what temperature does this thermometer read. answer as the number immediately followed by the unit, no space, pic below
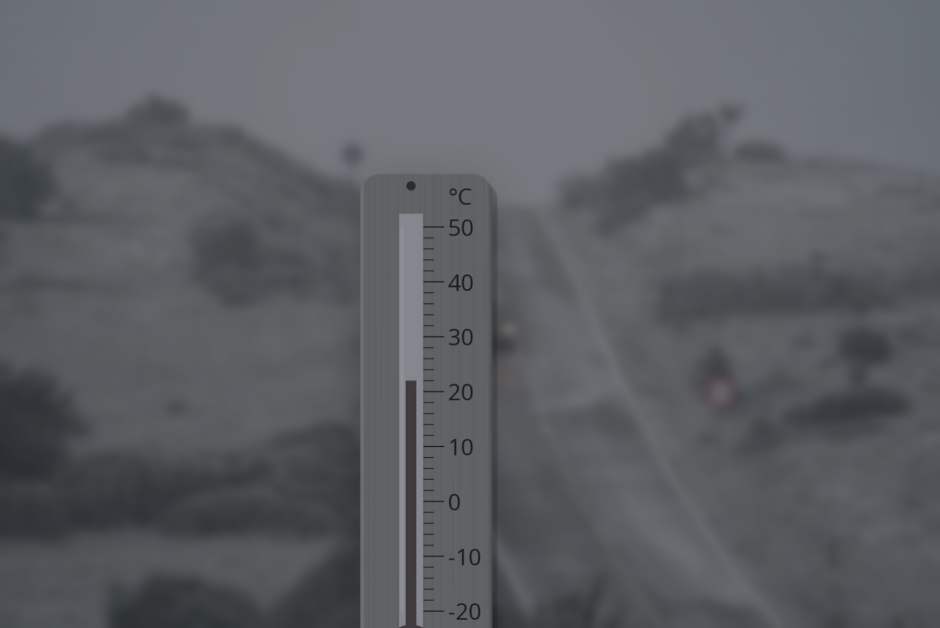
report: 22°C
